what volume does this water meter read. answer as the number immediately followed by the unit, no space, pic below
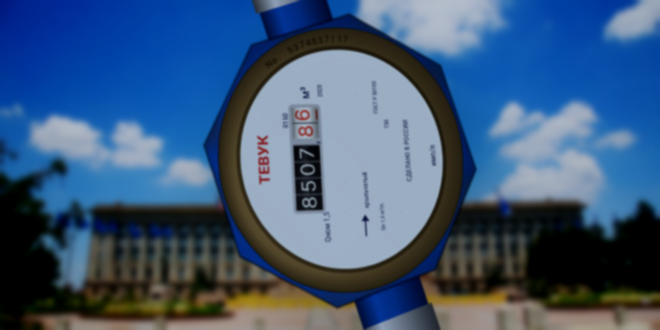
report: 8507.86m³
